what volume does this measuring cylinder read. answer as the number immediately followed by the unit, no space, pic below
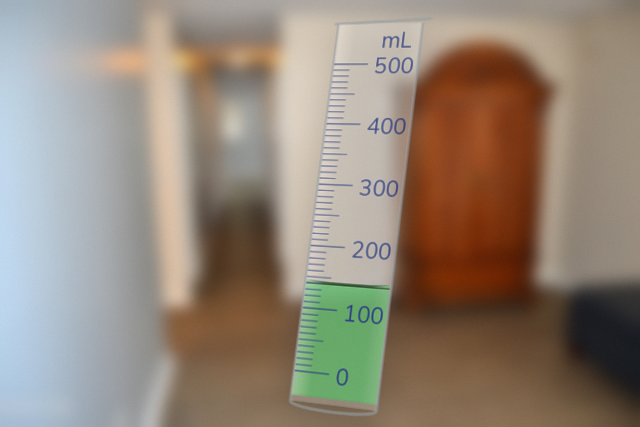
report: 140mL
